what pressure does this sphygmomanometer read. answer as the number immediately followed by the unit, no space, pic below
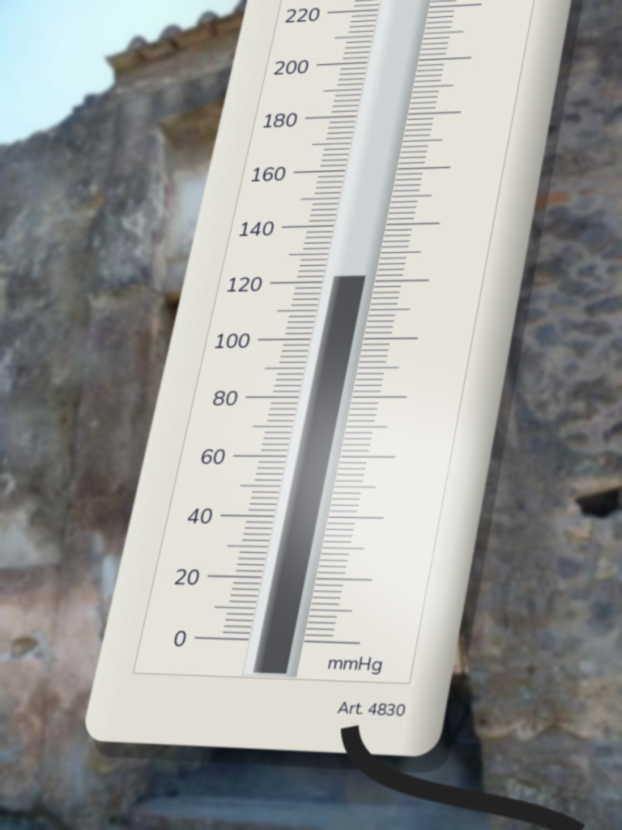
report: 122mmHg
